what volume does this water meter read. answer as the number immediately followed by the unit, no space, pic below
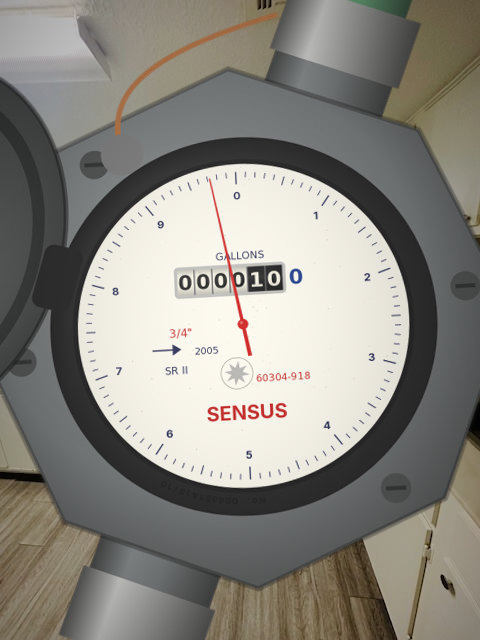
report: 99.7gal
